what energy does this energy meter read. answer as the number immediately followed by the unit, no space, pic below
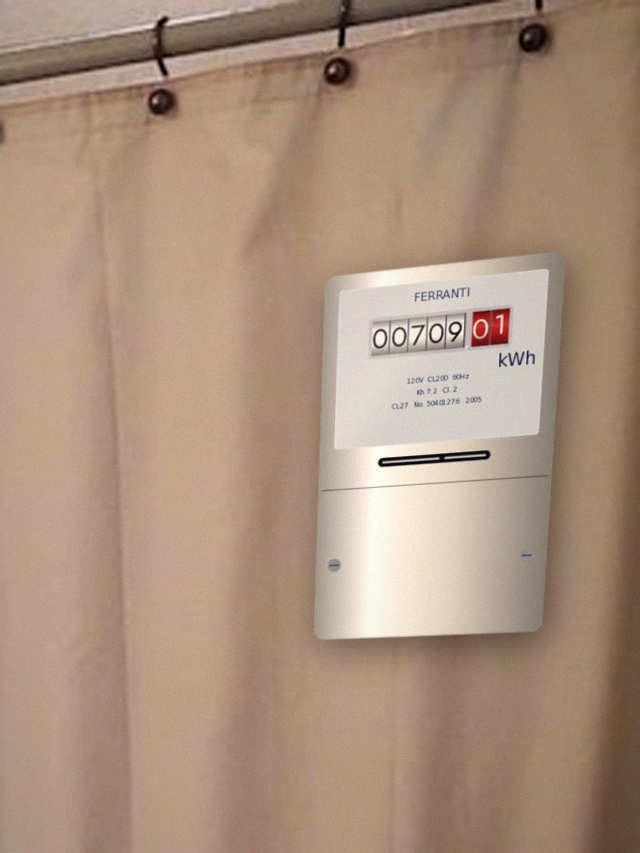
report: 709.01kWh
